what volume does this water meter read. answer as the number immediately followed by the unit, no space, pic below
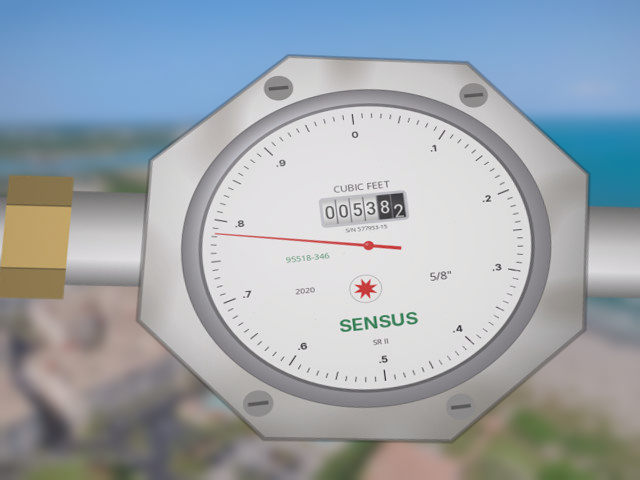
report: 5381.78ft³
